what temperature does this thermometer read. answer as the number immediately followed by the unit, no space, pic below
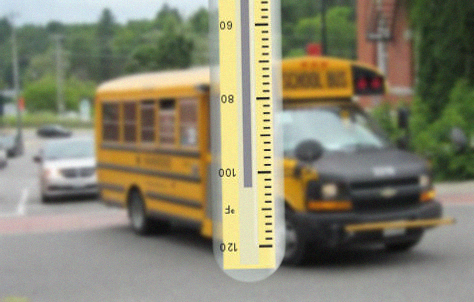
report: 104°F
